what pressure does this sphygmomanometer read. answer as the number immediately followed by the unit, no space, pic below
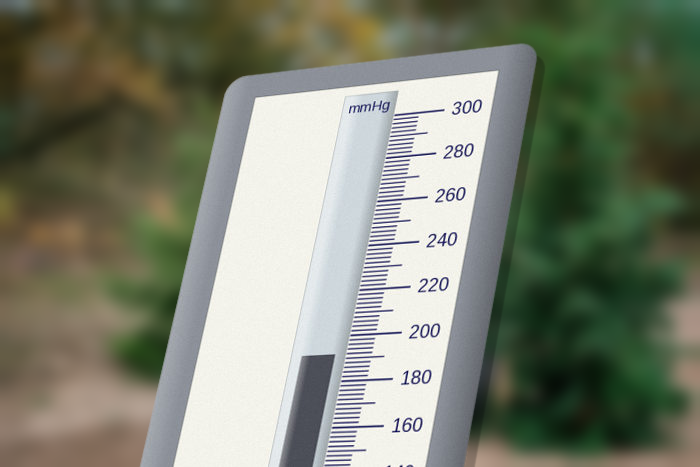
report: 192mmHg
